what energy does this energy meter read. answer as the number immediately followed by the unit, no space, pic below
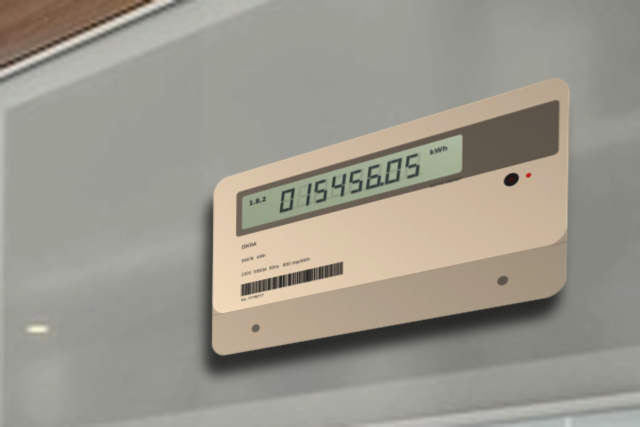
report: 15456.05kWh
